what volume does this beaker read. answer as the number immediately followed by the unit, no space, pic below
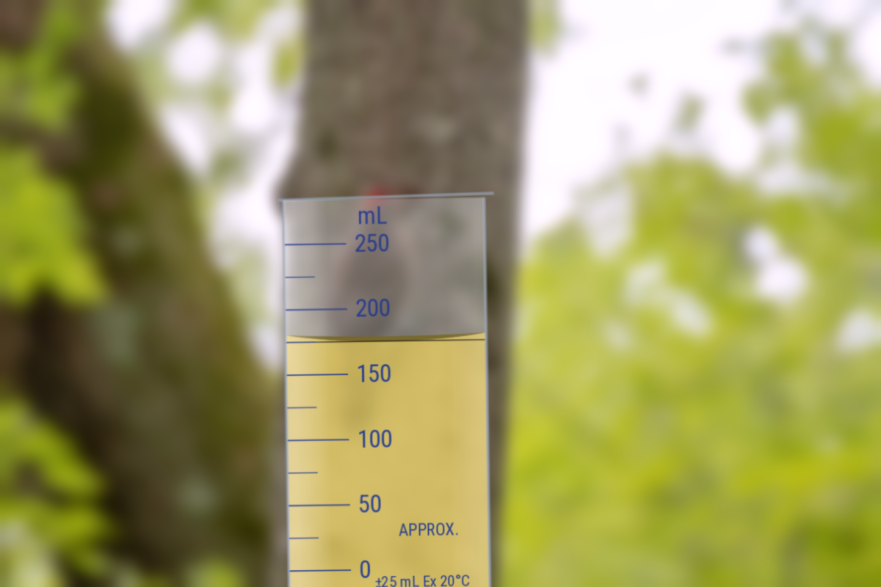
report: 175mL
